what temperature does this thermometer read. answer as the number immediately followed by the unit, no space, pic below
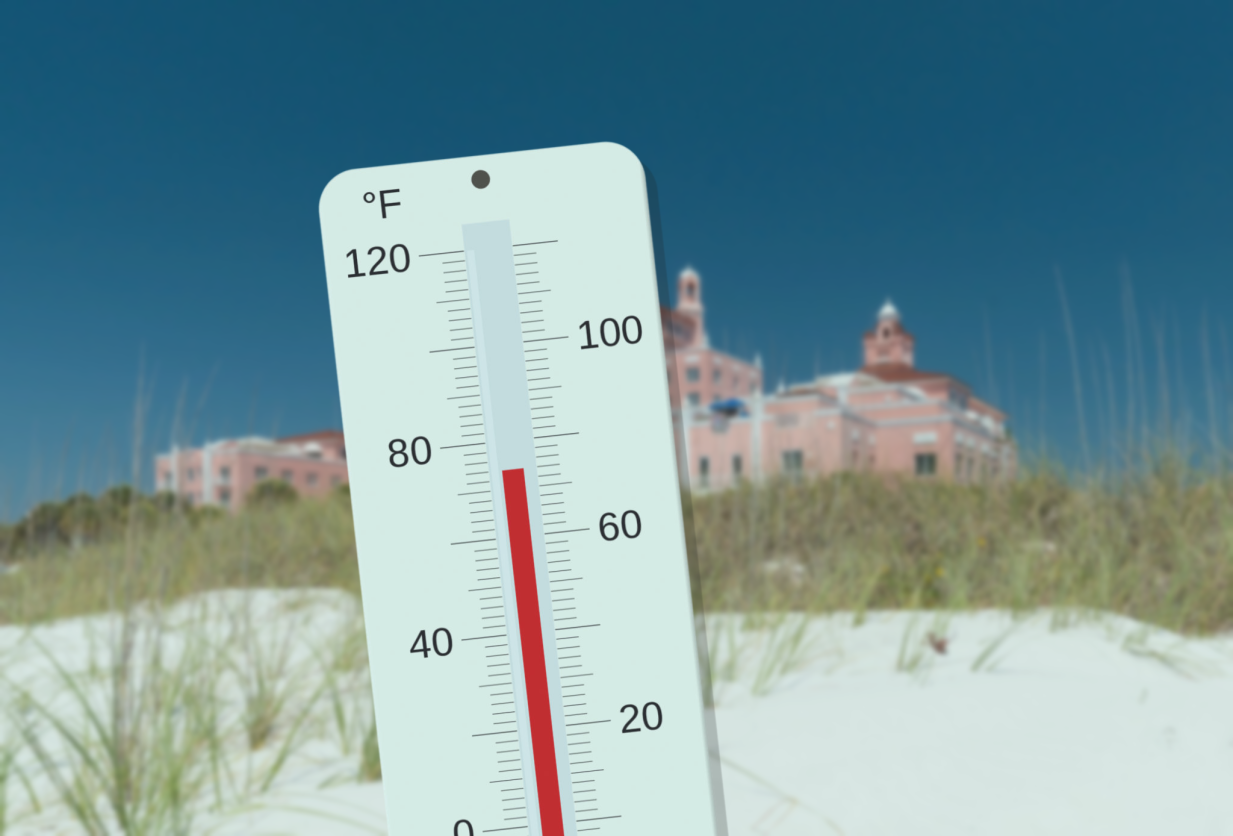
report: 74°F
